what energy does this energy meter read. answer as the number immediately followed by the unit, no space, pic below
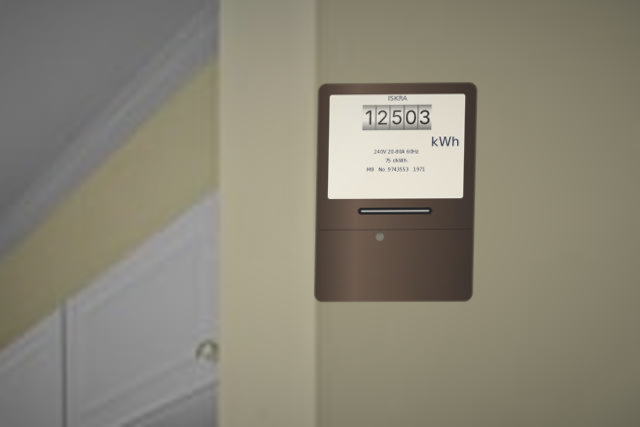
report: 12503kWh
